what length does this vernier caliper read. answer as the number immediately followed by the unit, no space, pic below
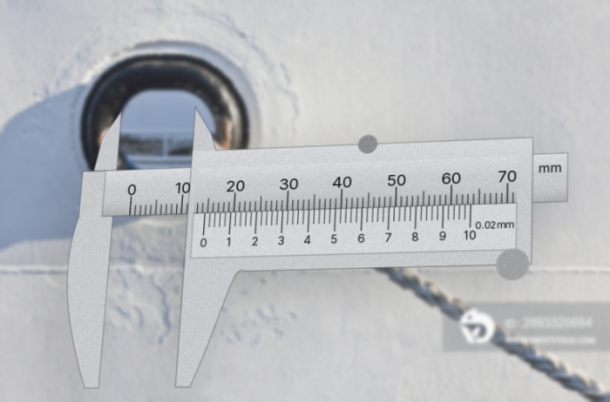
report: 14.5mm
